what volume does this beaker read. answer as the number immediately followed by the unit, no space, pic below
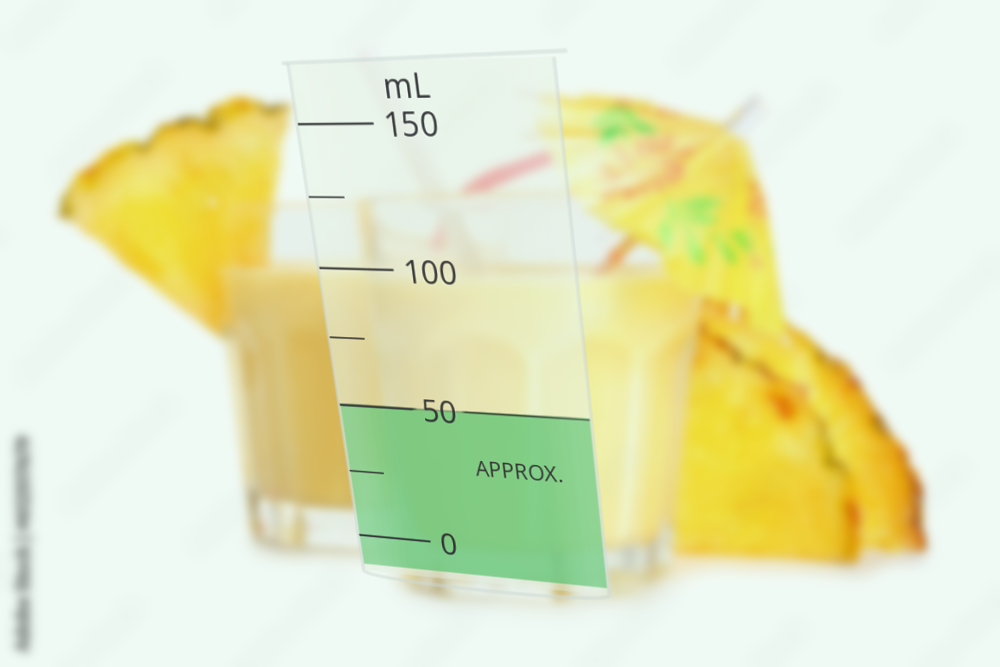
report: 50mL
